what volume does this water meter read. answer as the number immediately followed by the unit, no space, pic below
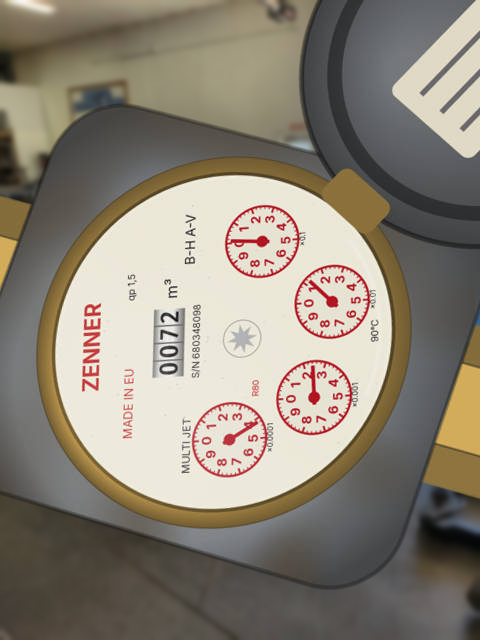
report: 72.0124m³
